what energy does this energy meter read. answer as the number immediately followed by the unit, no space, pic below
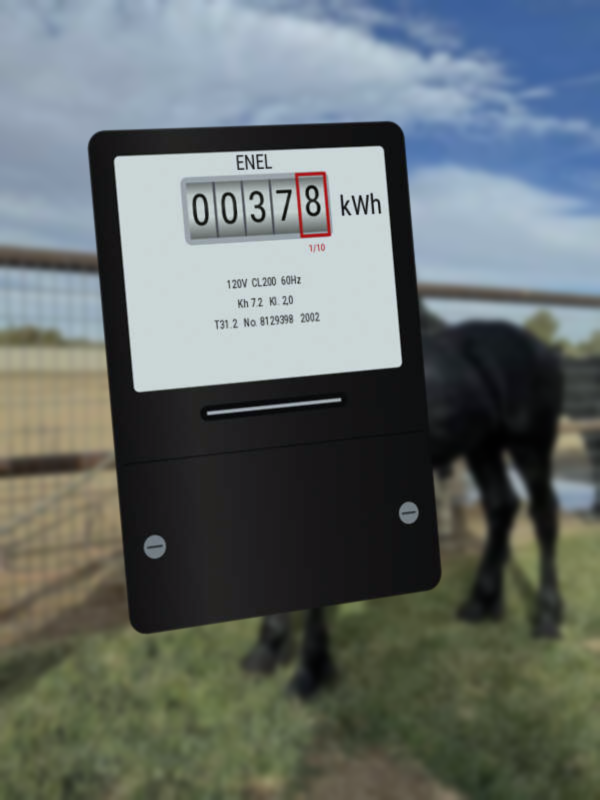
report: 37.8kWh
